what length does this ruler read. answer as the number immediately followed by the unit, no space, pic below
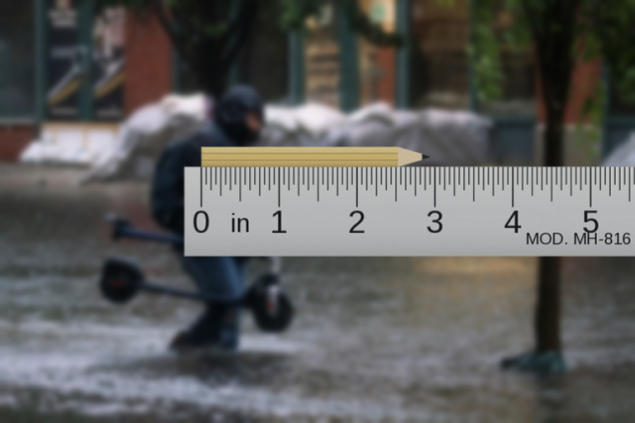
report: 2.9375in
